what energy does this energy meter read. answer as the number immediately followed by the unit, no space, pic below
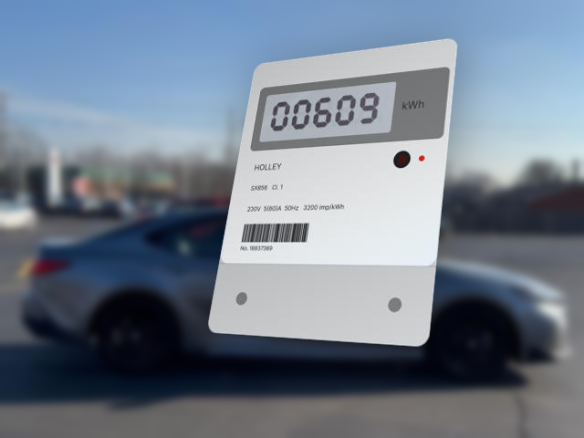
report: 609kWh
